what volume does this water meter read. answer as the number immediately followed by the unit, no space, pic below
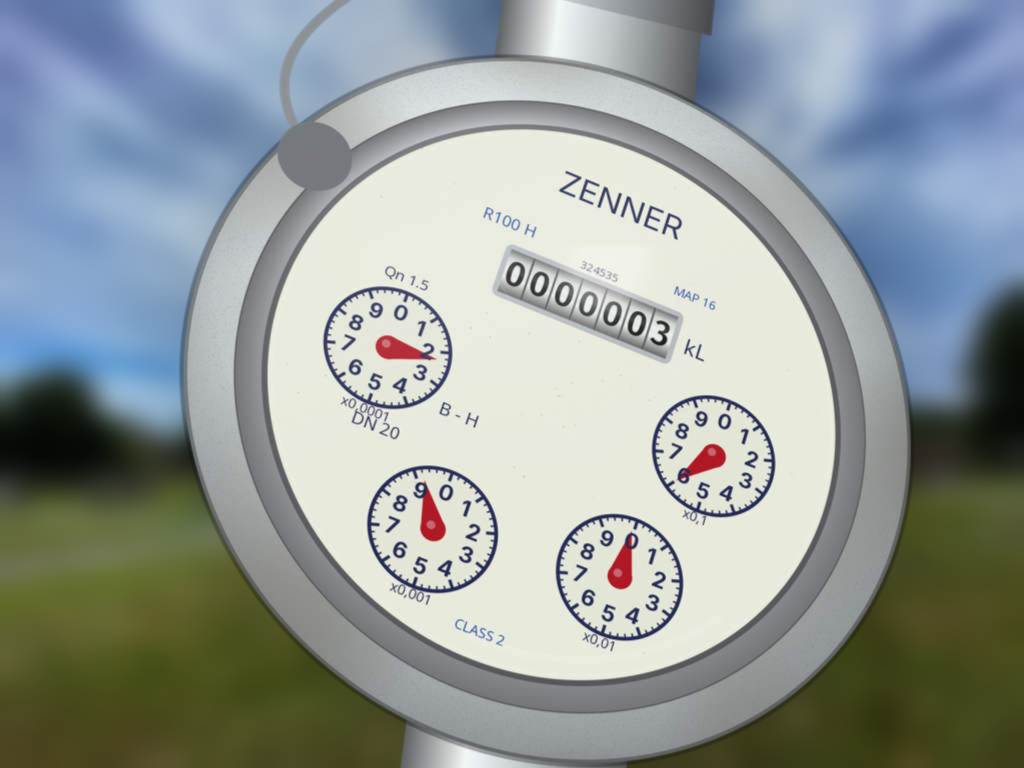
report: 3.5992kL
